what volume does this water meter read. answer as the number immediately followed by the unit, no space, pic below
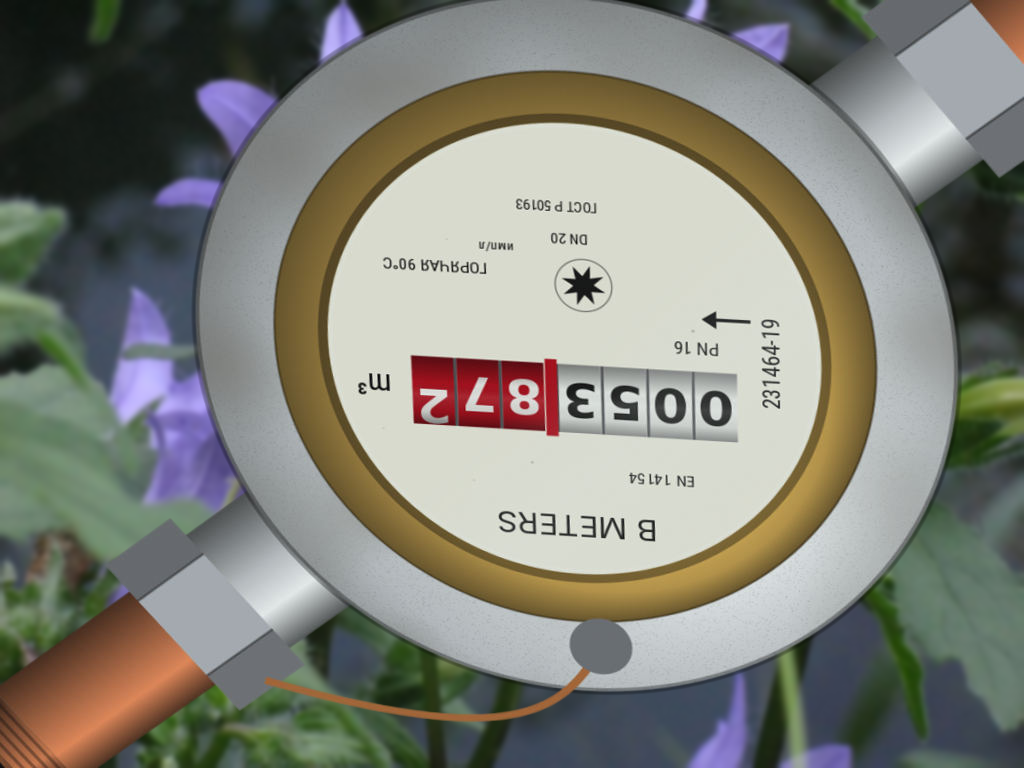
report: 53.872m³
